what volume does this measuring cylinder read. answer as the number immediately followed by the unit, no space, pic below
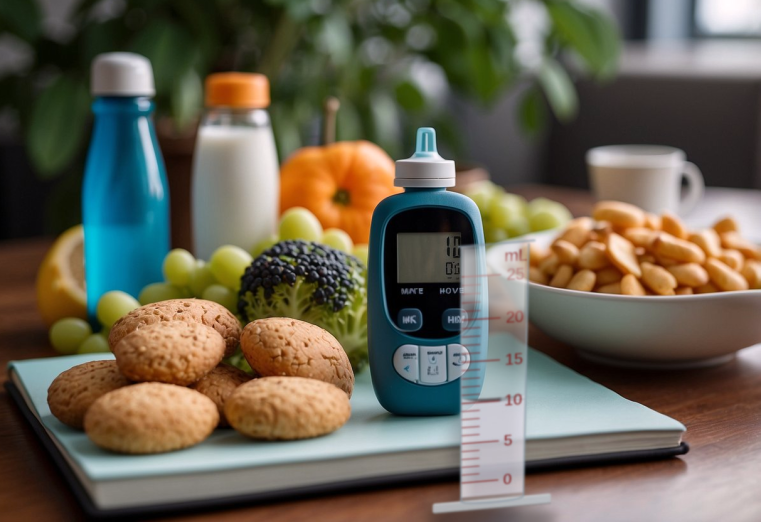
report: 10mL
